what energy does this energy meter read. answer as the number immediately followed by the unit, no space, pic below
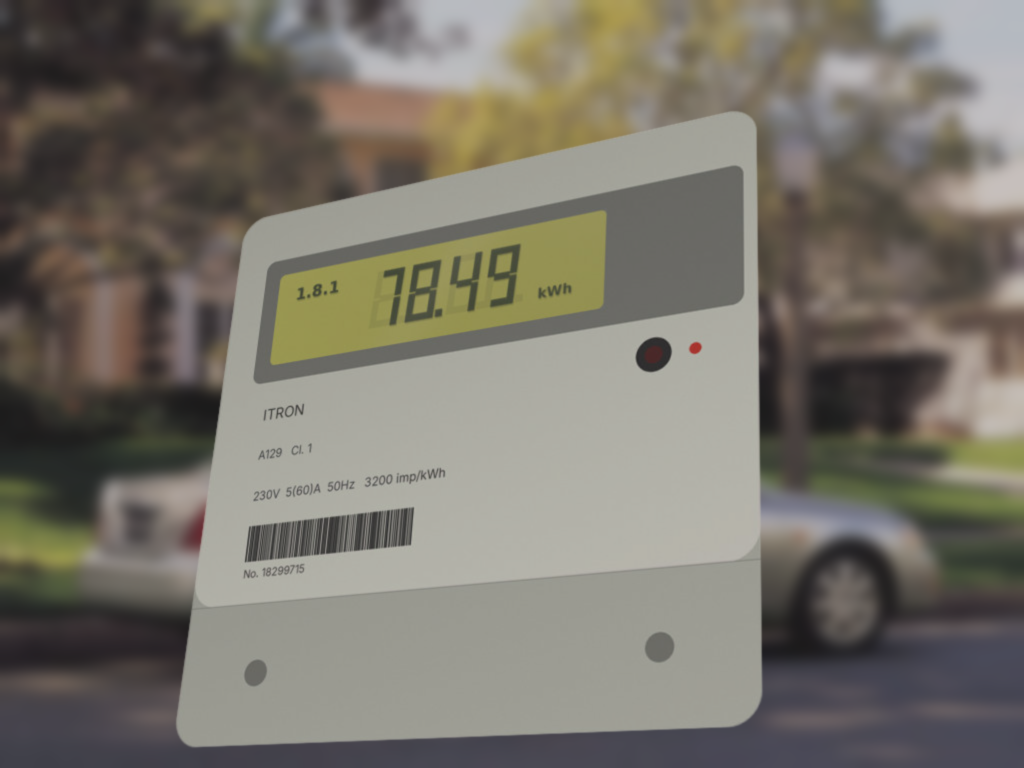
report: 78.49kWh
